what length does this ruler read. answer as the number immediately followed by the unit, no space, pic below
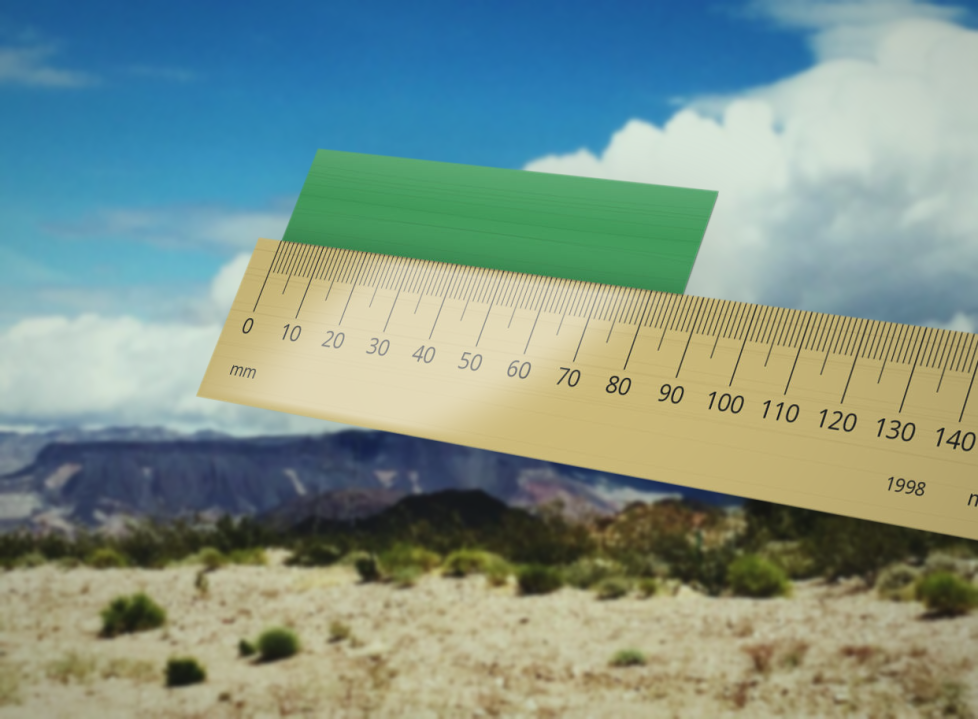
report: 86mm
